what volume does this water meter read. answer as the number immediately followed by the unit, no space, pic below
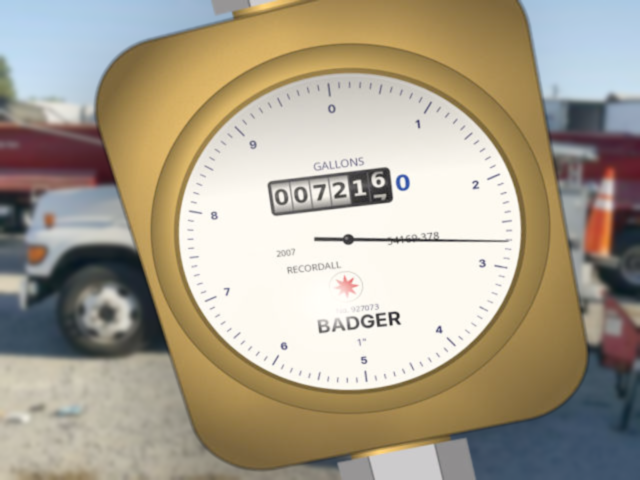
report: 72162.7gal
